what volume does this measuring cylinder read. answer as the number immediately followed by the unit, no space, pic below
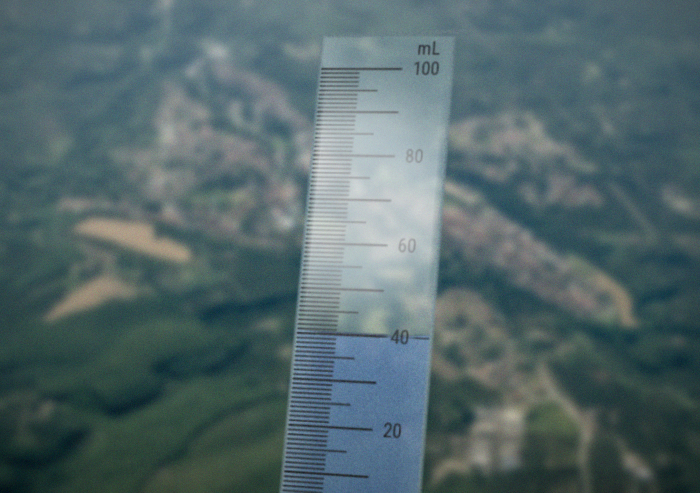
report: 40mL
